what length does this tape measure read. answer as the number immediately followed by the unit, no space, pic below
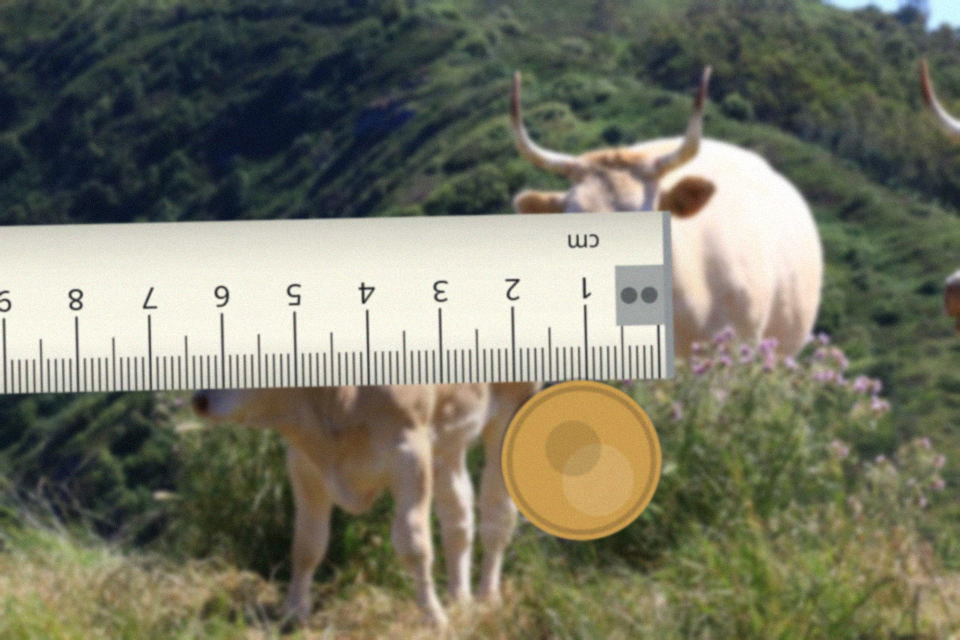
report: 2.2cm
